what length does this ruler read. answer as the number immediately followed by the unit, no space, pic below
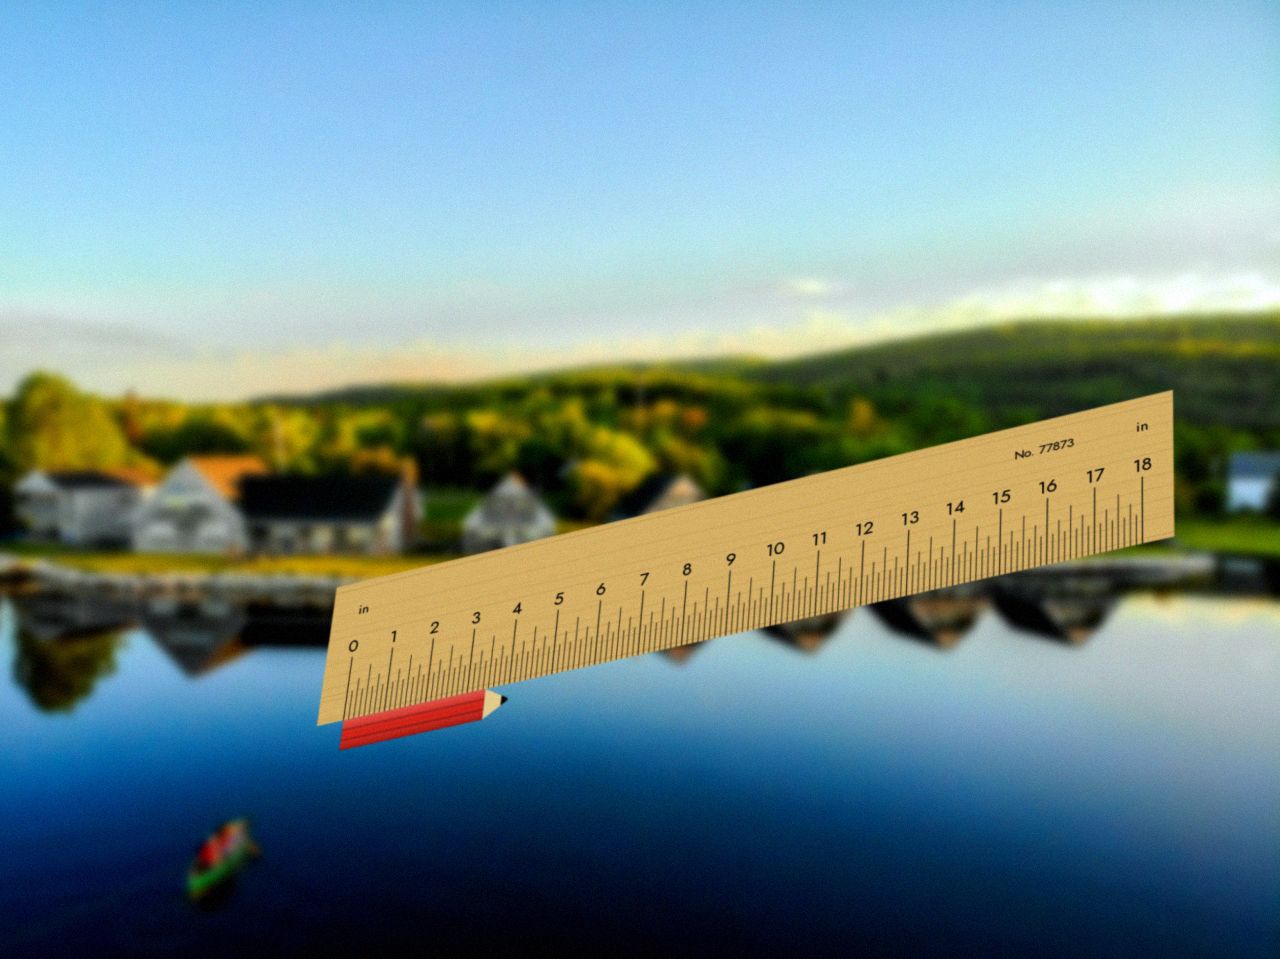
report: 4in
